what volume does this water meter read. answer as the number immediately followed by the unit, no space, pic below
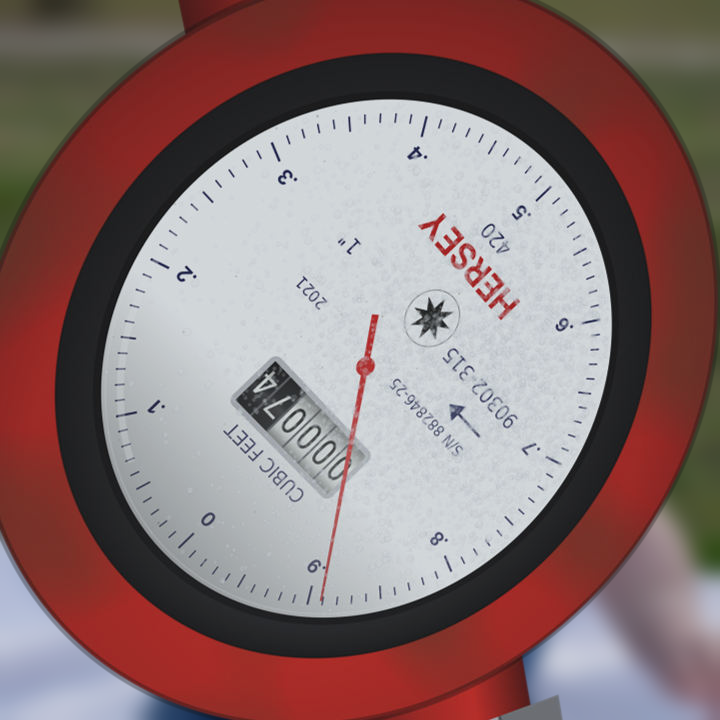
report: 73.89ft³
